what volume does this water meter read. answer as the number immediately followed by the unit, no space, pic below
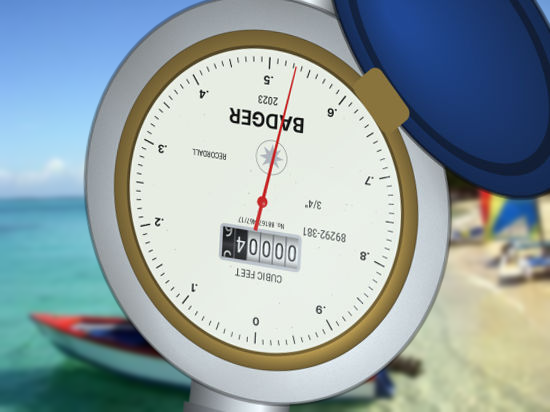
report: 45.53ft³
